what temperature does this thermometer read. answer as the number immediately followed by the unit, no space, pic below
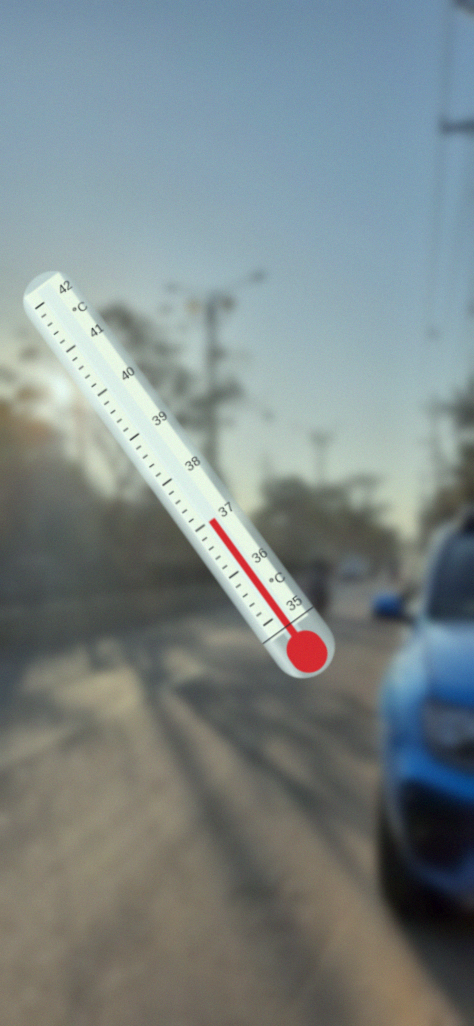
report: 37°C
